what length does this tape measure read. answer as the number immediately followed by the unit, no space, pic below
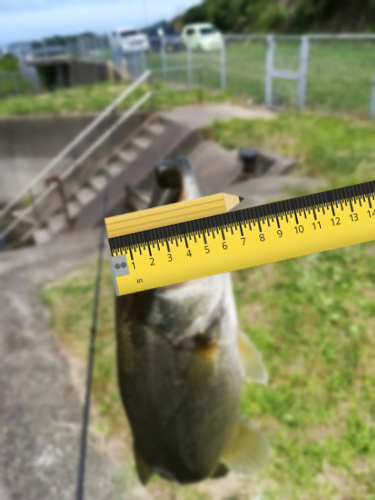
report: 7.5in
